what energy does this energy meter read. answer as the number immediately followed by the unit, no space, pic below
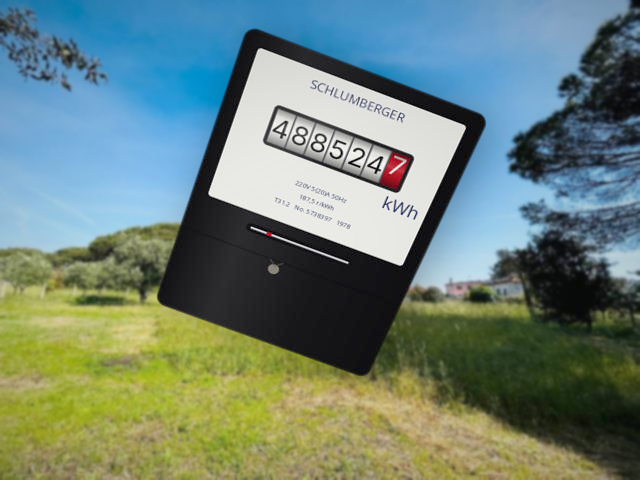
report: 488524.7kWh
